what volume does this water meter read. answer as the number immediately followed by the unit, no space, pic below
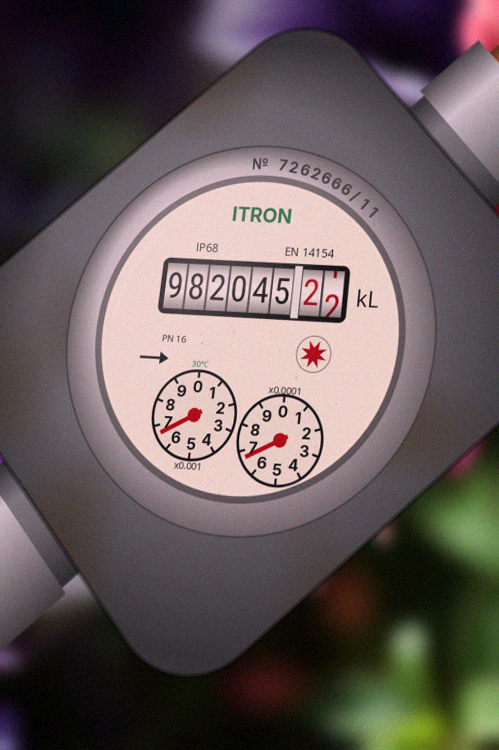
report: 982045.2166kL
